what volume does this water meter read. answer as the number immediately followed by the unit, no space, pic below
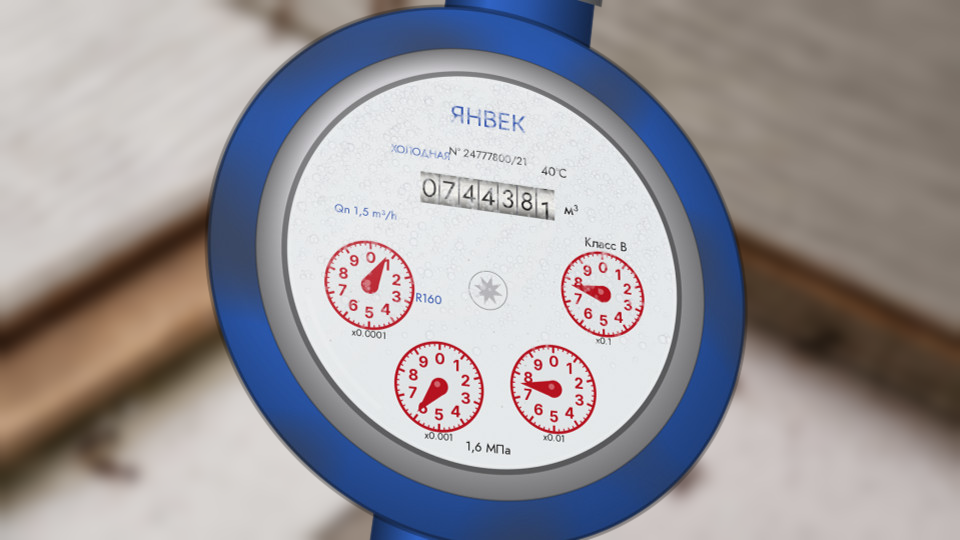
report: 744380.7760m³
